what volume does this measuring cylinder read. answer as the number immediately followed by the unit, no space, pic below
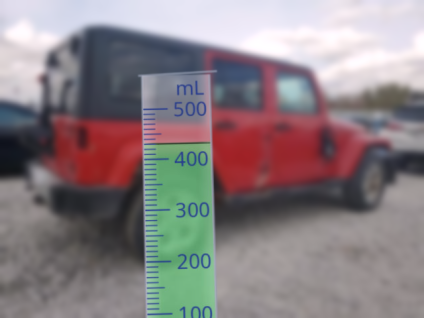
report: 430mL
